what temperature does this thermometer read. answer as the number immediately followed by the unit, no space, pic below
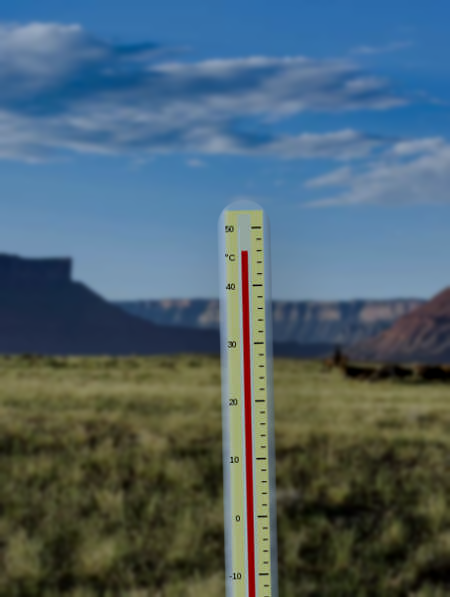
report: 46°C
